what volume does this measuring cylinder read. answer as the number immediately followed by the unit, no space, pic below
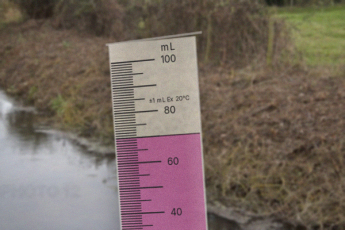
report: 70mL
